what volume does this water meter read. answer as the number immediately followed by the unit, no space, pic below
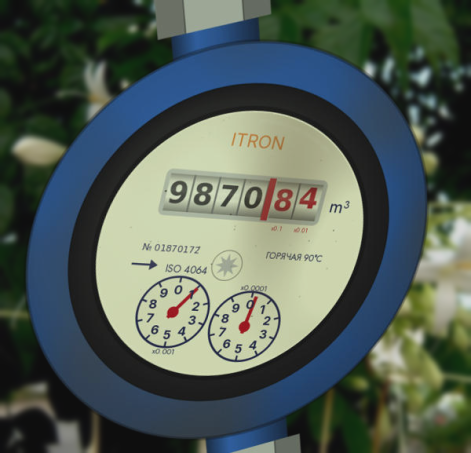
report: 9870.8410m³
